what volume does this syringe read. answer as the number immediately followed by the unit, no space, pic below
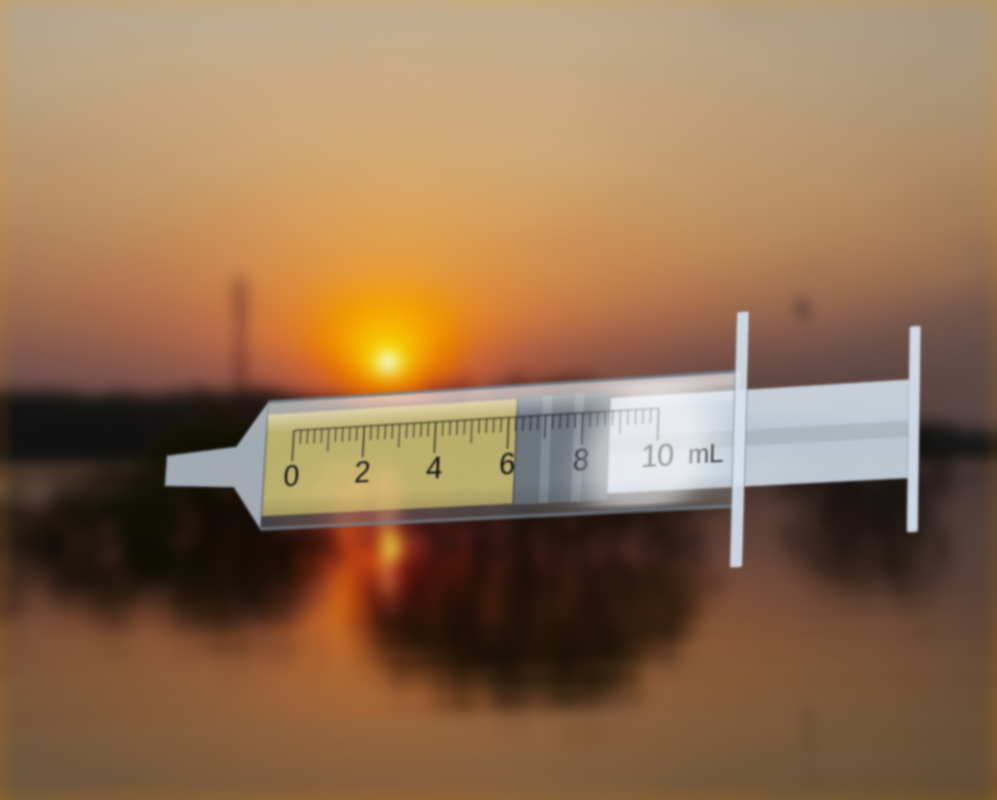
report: 6.2mL
